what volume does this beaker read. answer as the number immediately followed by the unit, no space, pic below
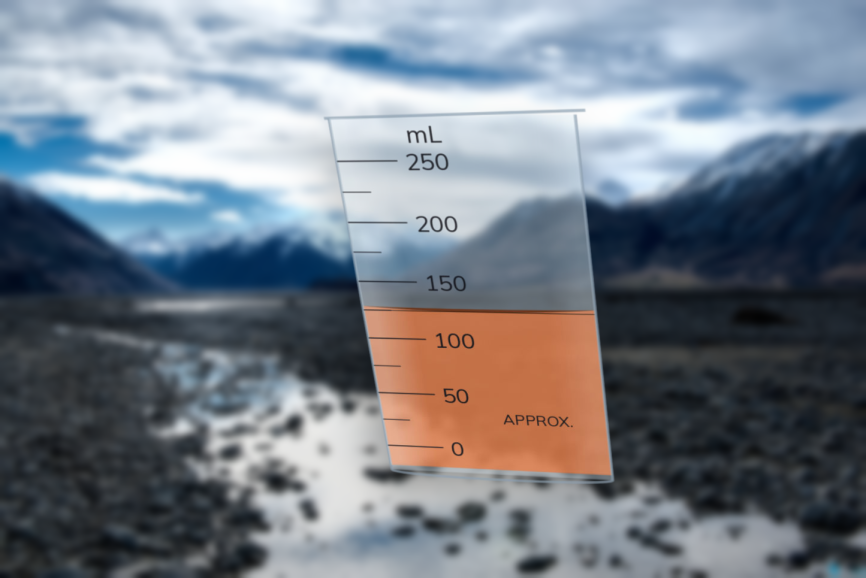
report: 125mL
